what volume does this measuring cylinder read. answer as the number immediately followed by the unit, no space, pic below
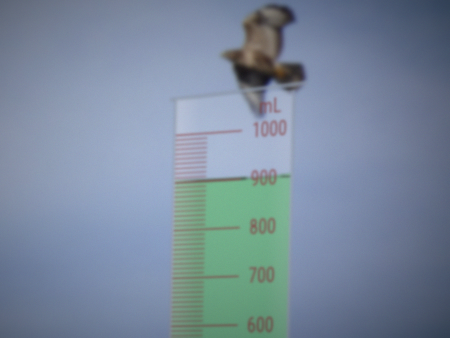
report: 900mL
